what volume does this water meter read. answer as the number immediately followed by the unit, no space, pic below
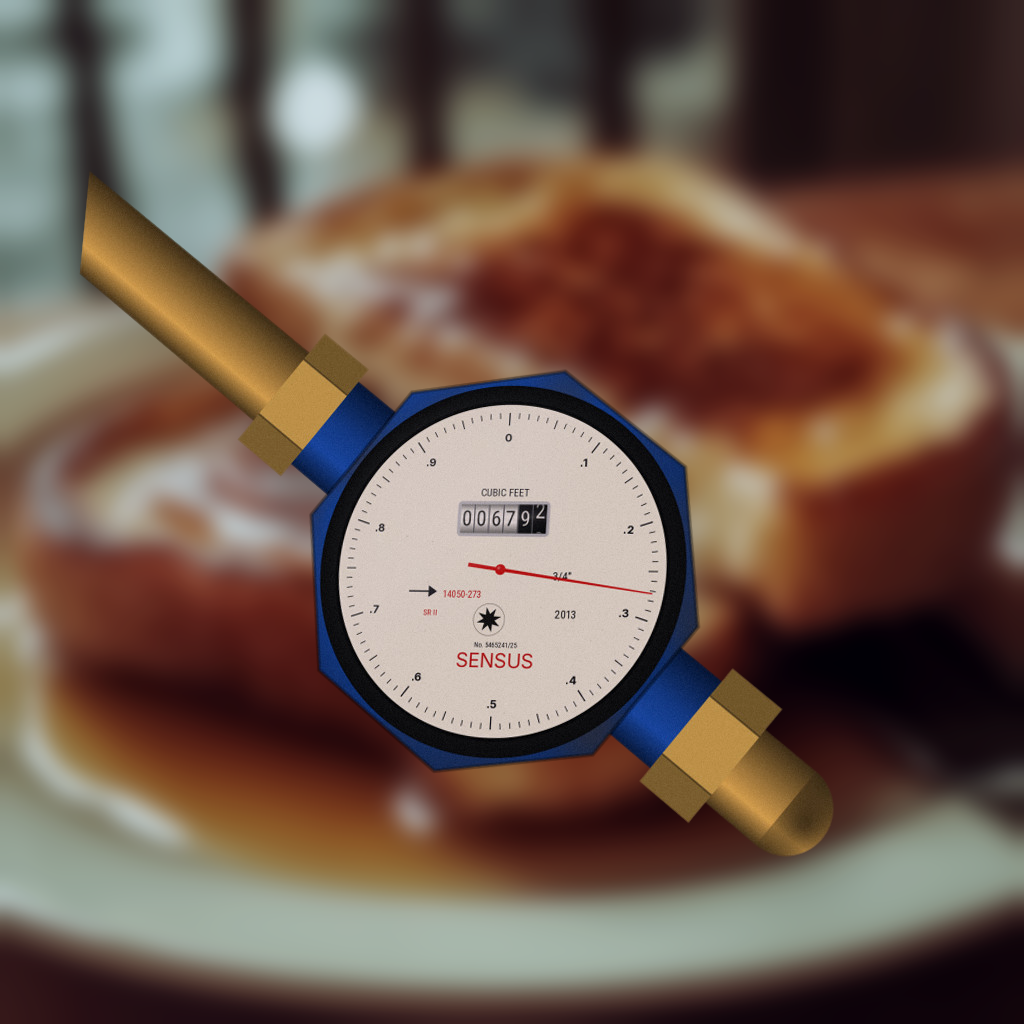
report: 6792.27ft³
